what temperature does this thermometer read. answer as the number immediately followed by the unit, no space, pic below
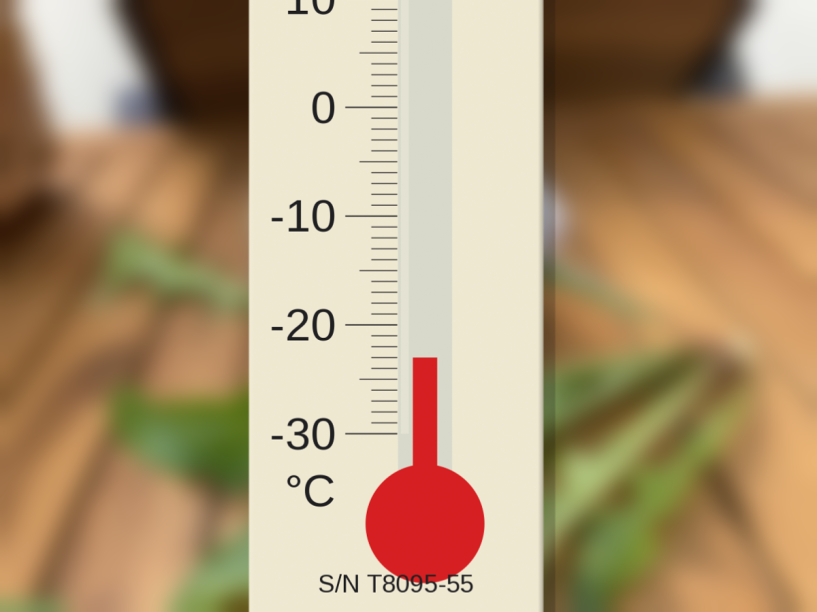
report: -23°C
